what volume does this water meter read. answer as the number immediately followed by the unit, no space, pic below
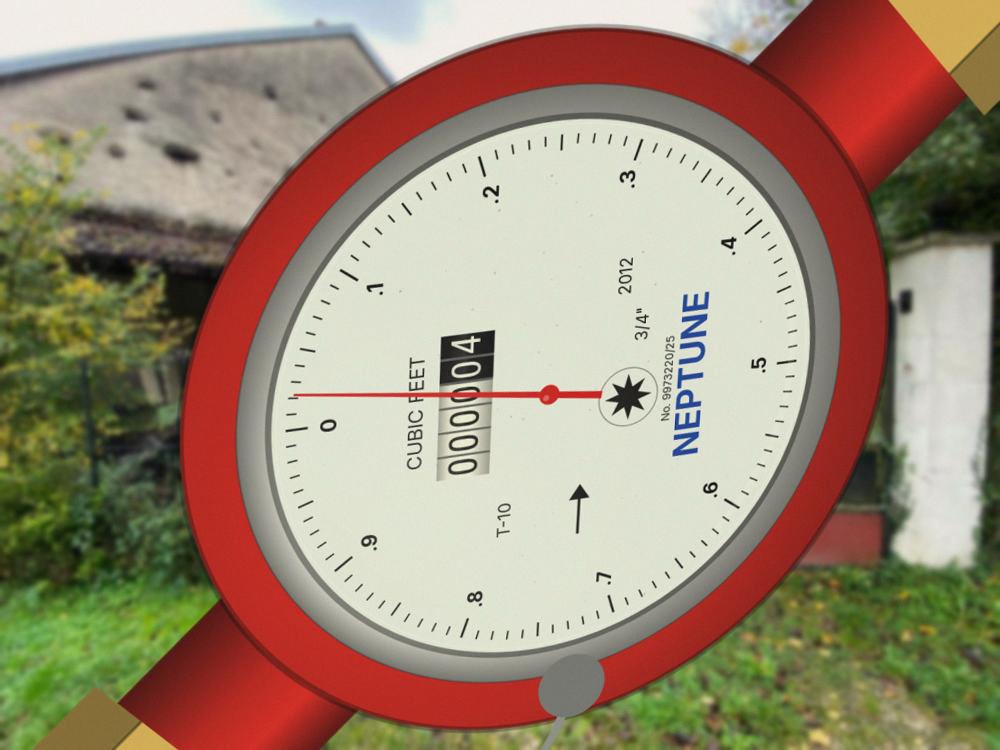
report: 4.02ft³
